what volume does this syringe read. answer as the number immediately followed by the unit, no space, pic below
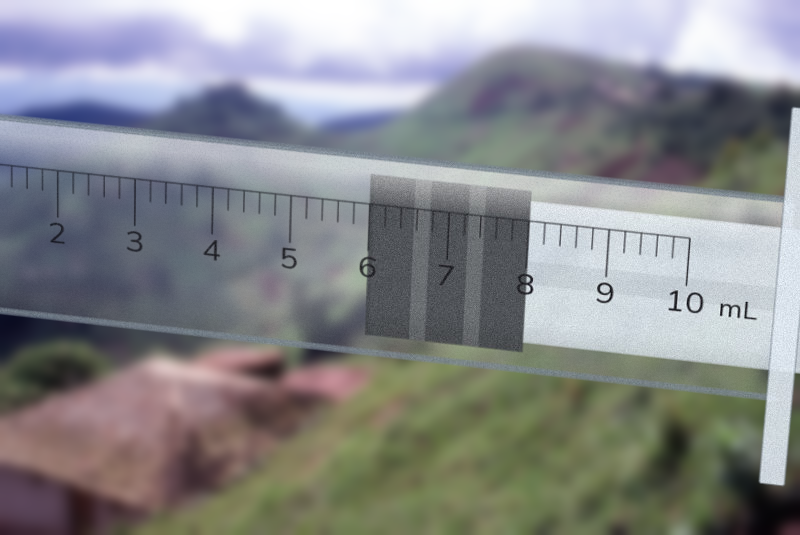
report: 6mL
